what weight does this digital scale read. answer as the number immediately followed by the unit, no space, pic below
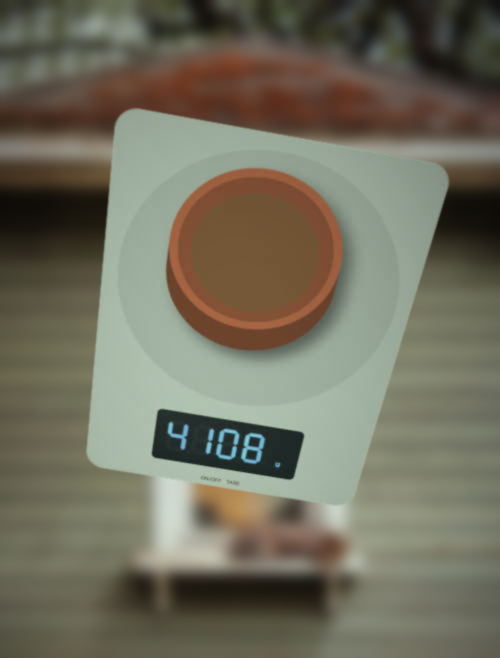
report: 4108g
